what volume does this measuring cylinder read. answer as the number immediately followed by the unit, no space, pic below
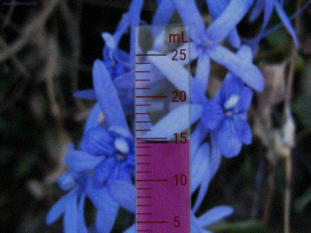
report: 14.5mL
